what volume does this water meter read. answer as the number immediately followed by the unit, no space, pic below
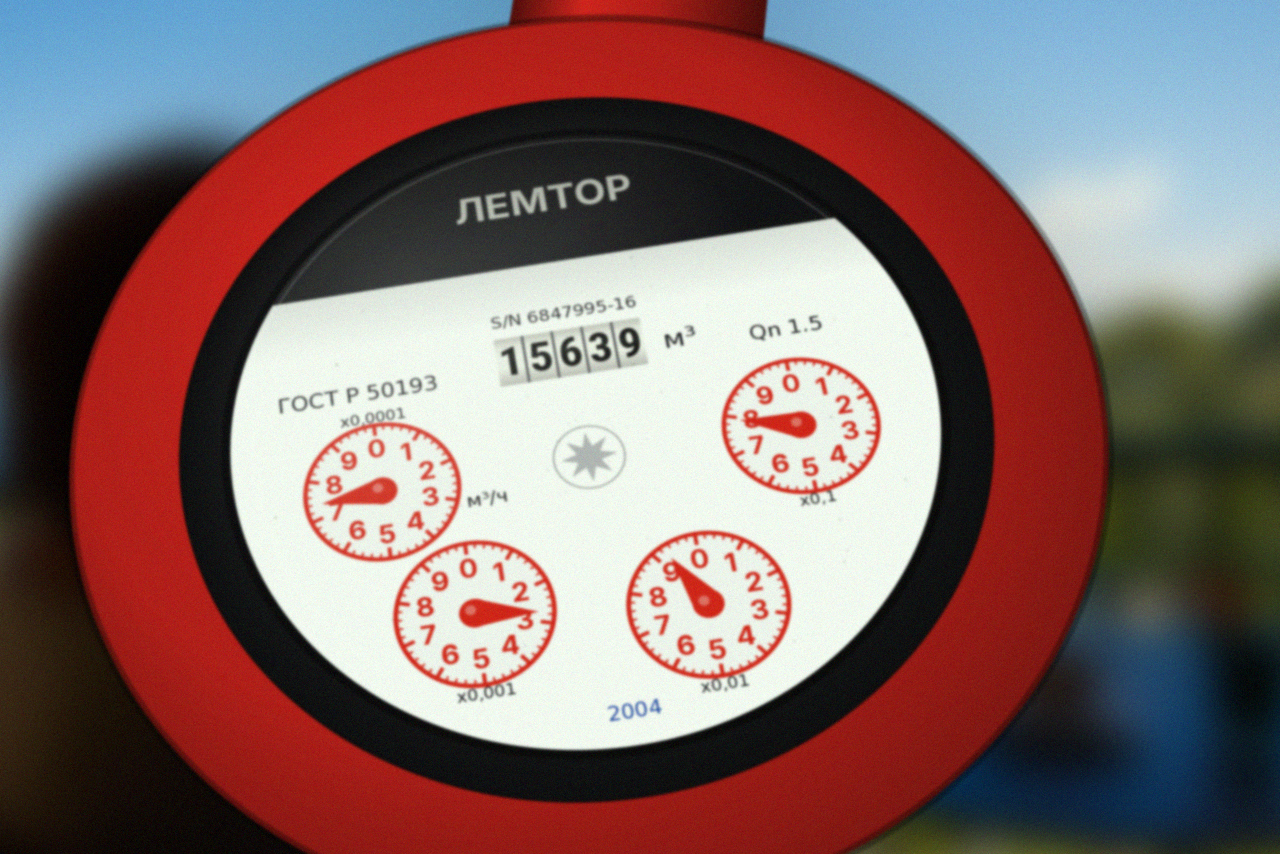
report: 15639.7927m³
